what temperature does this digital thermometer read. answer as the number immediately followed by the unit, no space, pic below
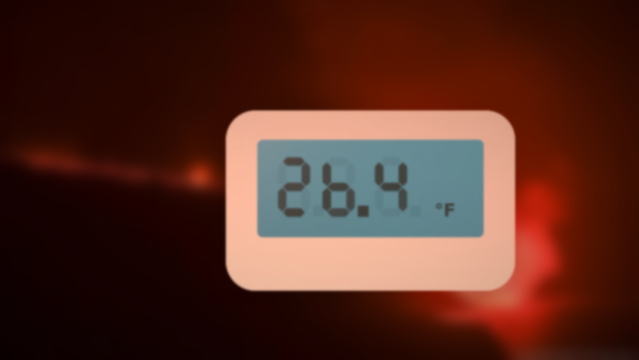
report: 26.4°F
